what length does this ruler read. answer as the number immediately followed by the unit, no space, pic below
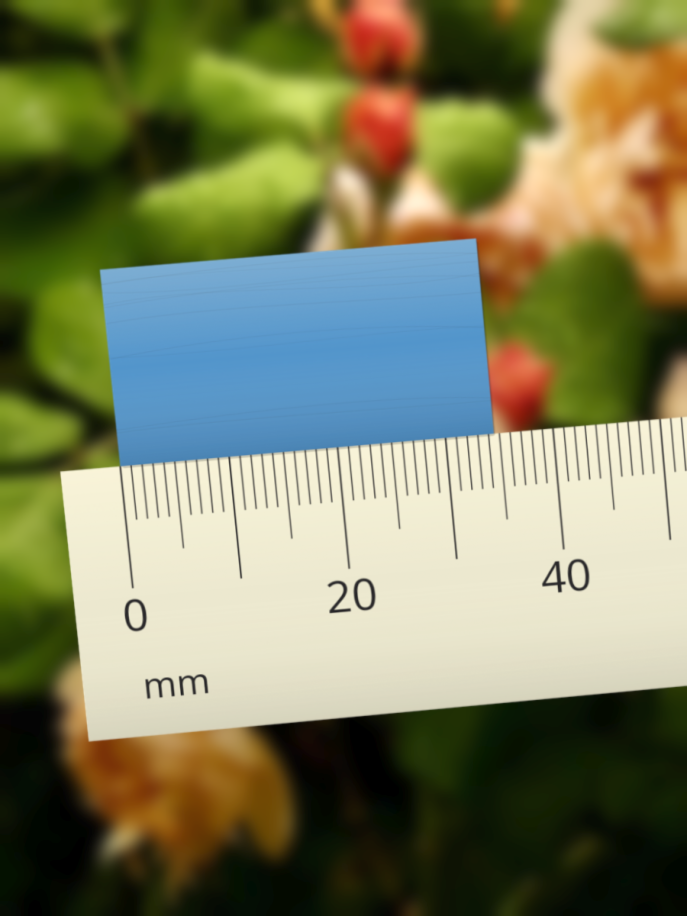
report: 34.5mm
